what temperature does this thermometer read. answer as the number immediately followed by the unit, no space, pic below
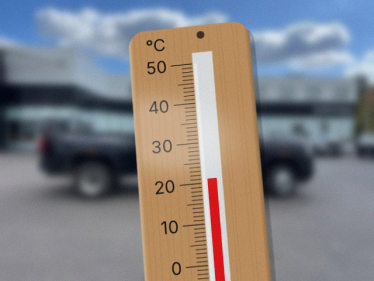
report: 21°C
